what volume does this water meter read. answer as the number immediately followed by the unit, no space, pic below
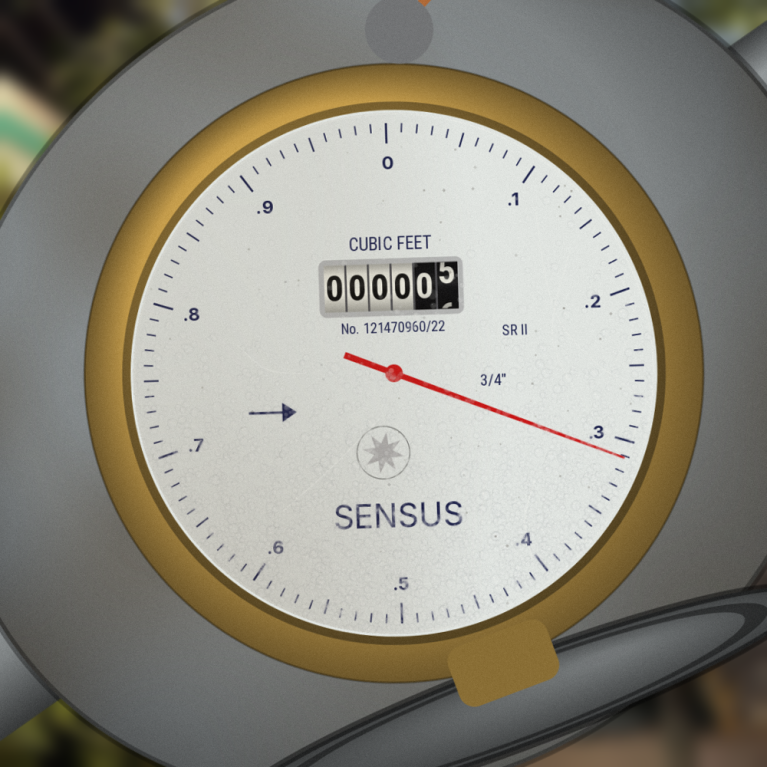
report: 5.31ft³
